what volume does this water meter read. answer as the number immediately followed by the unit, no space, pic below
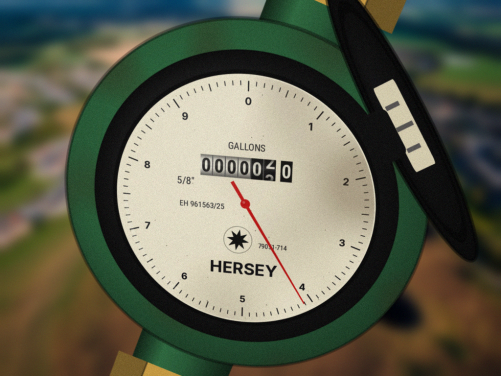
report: 24.1gal
